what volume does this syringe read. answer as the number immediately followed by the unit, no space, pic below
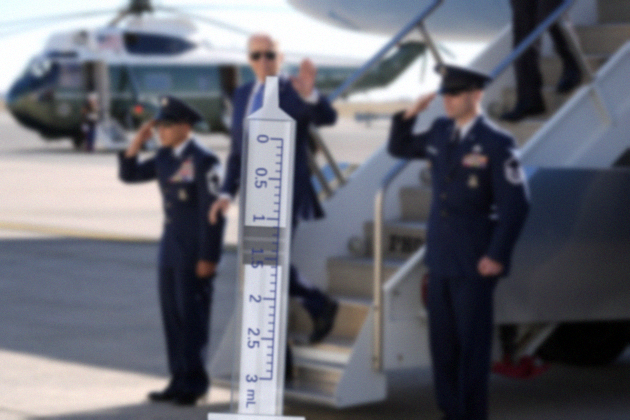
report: 1.1mL
